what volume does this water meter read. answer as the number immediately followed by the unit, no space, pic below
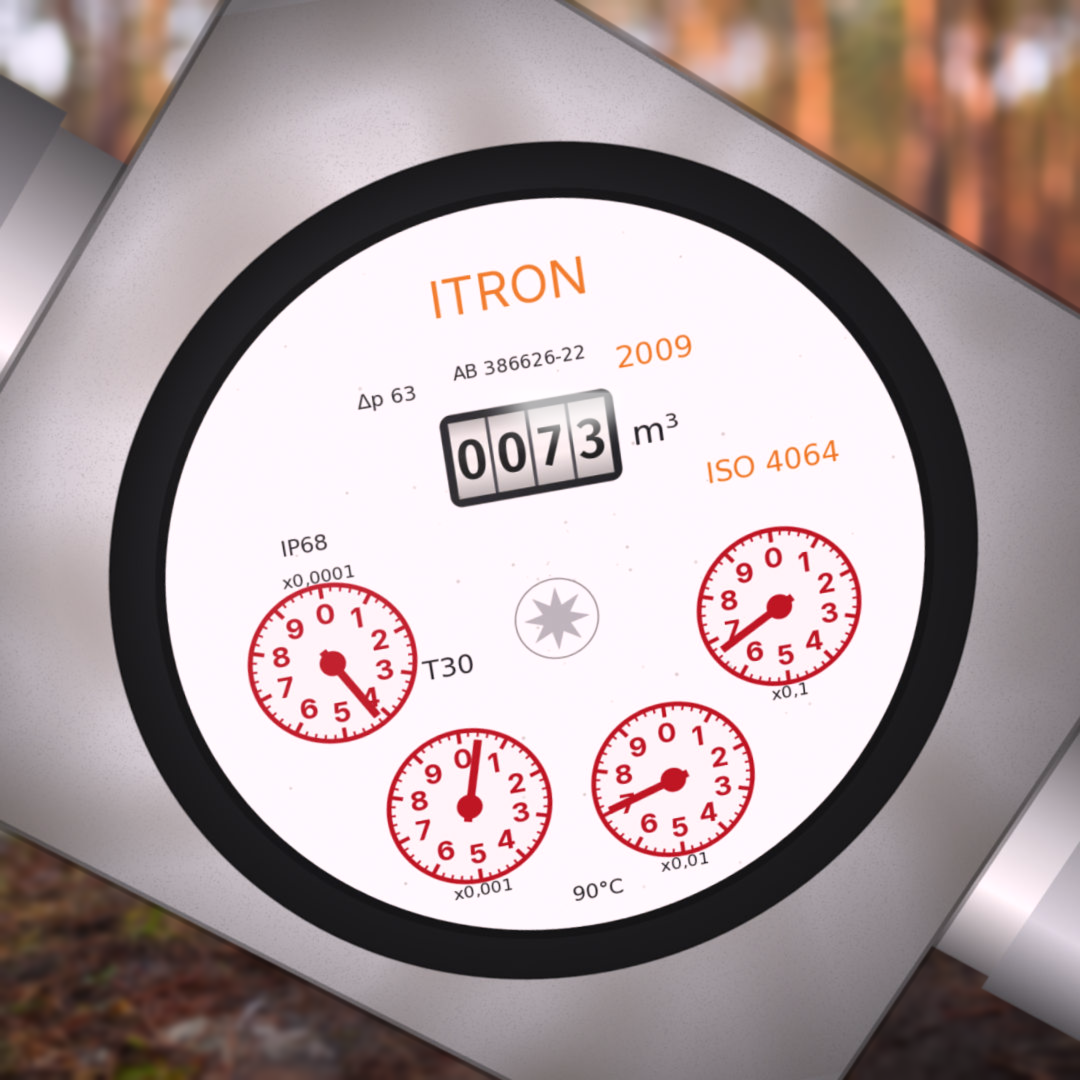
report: 73.6704m³
